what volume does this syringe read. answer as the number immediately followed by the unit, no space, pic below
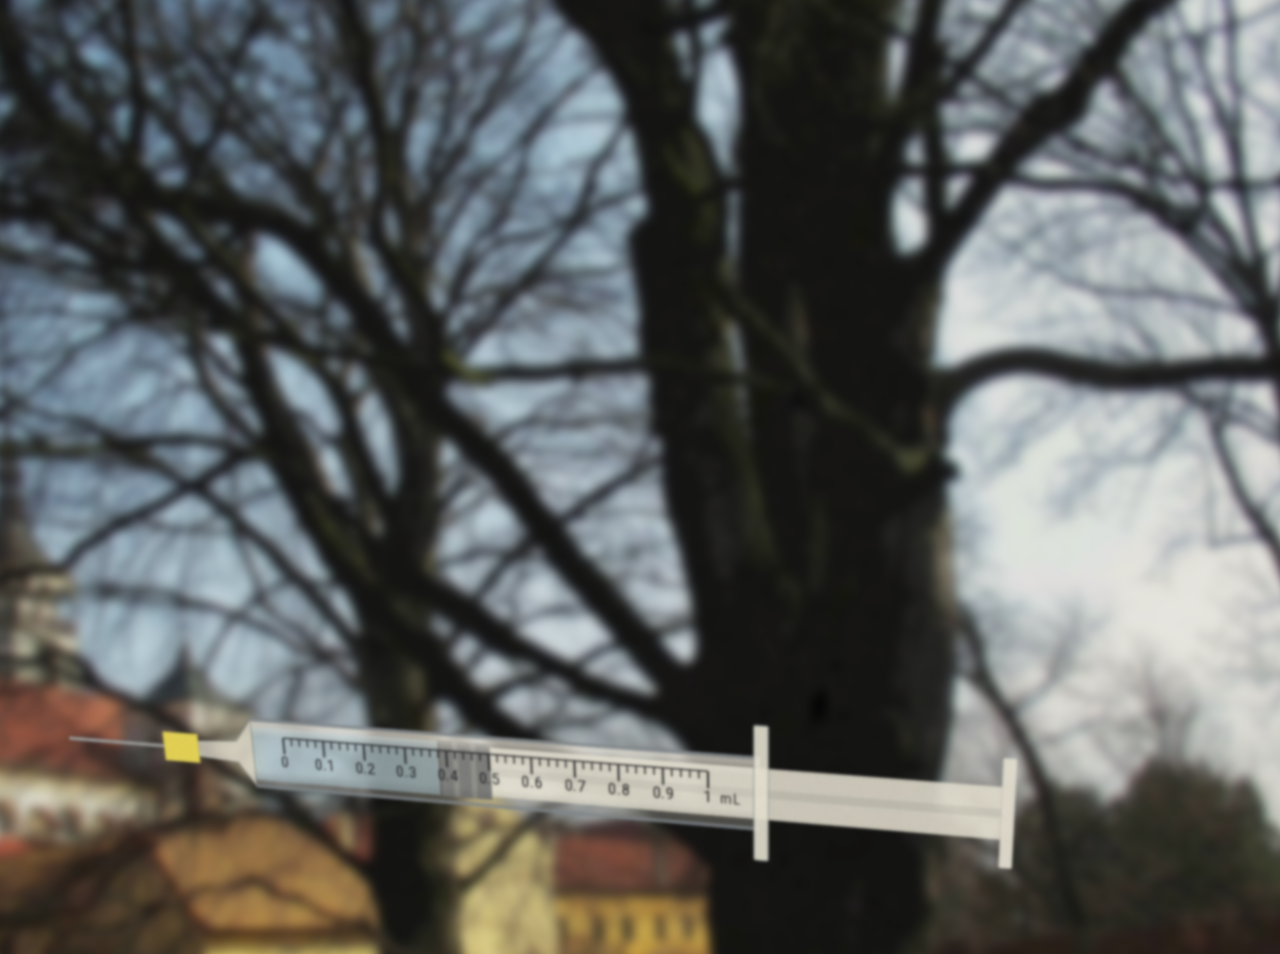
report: 0.38mL
